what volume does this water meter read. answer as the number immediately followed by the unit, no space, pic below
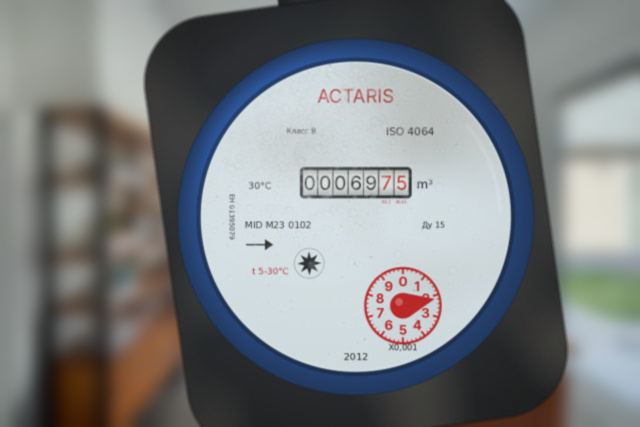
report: 69.752m³
